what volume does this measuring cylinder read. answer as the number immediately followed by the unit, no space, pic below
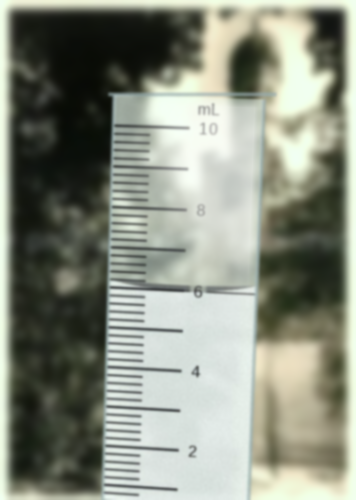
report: 6mL
